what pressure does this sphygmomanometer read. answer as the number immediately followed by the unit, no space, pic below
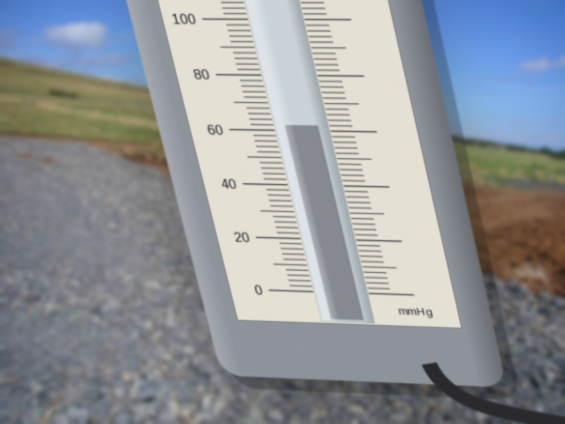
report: 62mmHg
